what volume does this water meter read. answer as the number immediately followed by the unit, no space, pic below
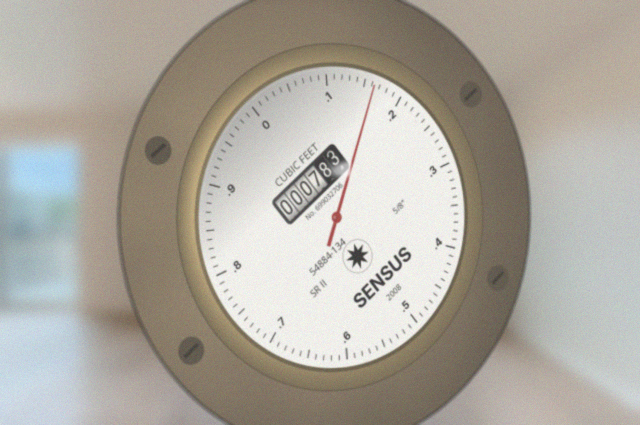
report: 783.16ft³
